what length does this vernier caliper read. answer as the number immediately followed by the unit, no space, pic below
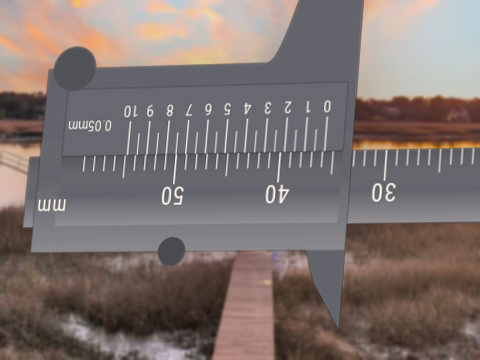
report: 35.8mm
